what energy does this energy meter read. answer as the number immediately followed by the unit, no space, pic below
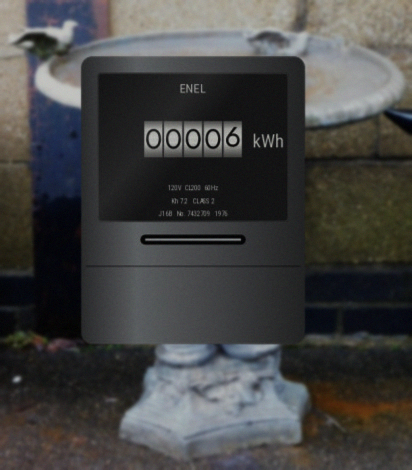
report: 6kWh
